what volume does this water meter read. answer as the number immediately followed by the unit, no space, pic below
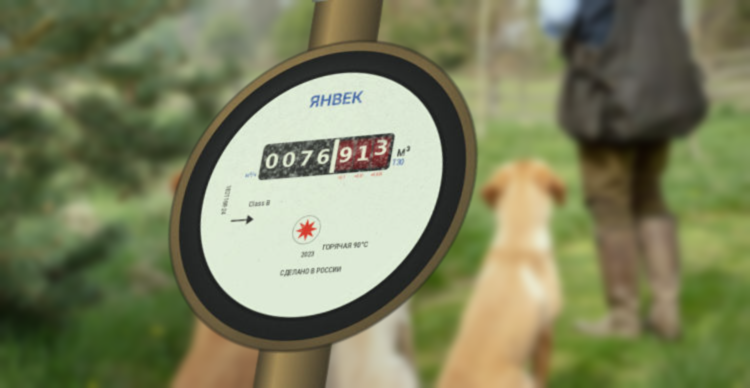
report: 76.913m³
